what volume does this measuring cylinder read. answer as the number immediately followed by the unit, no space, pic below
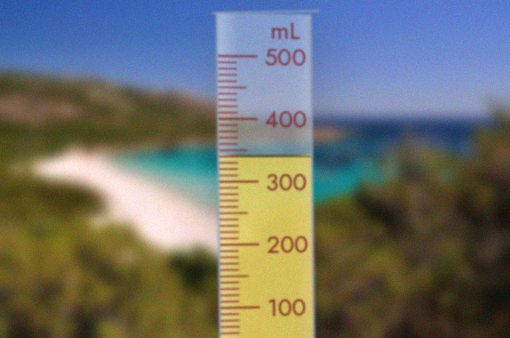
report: 340mL
